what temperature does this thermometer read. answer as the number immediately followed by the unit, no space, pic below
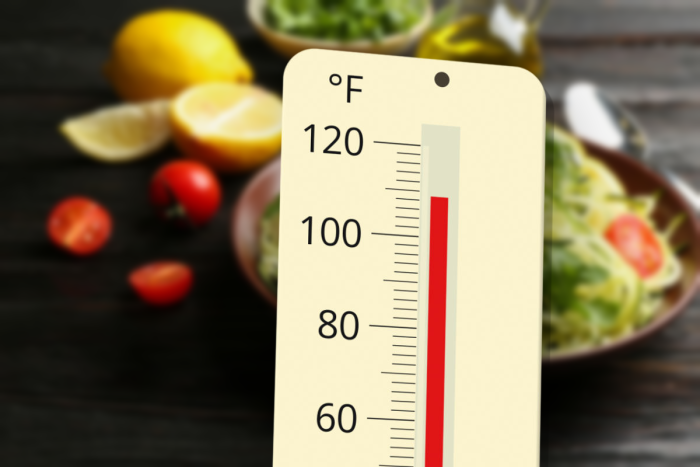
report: 109°F
